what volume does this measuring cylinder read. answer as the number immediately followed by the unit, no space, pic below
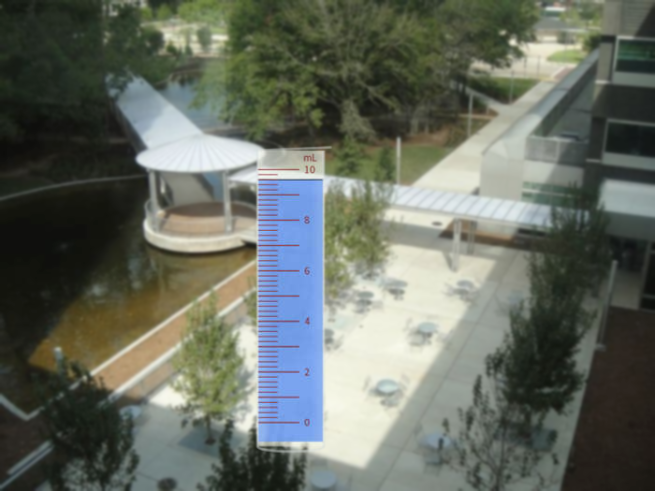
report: 9.6mL
